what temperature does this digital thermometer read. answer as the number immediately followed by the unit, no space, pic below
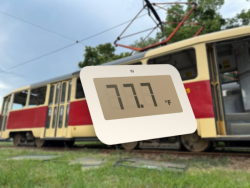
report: 77.7°F
